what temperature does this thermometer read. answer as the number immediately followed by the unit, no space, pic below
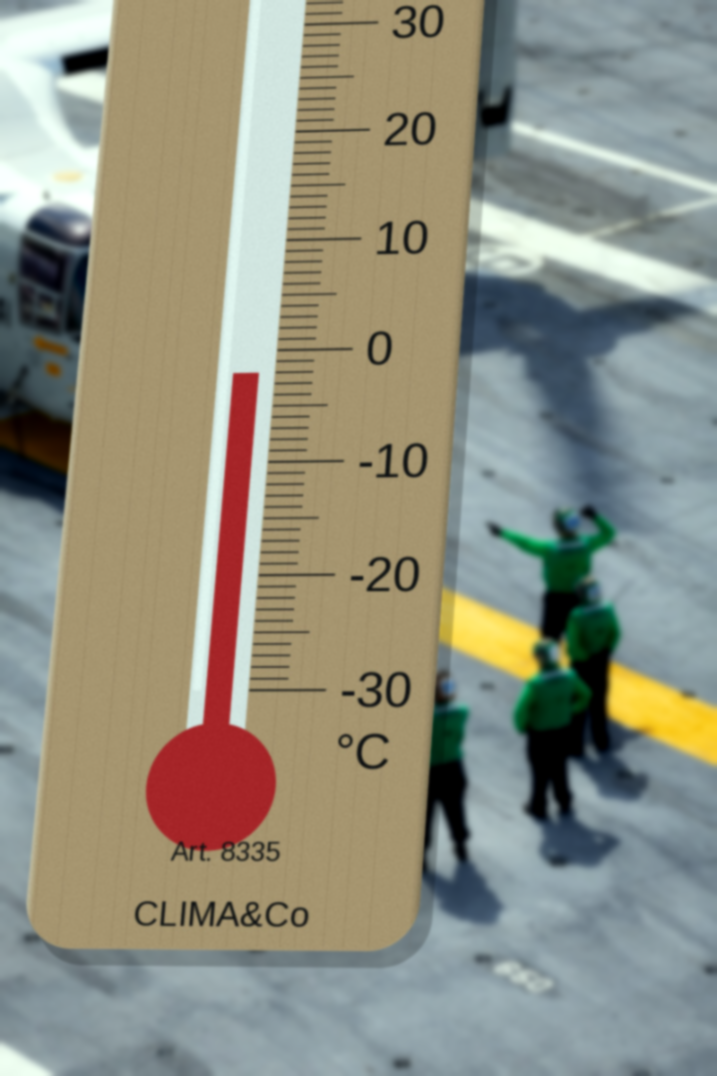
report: -2°C
